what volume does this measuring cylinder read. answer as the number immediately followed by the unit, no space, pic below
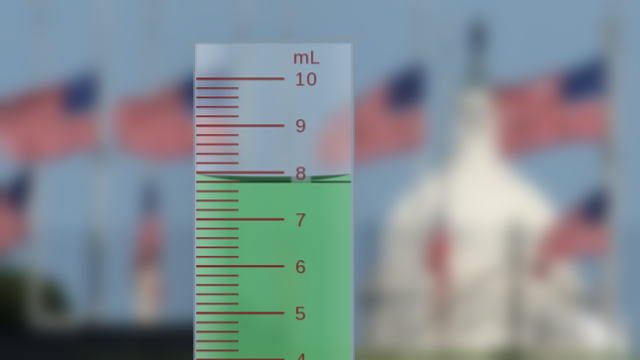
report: 7.8mL
